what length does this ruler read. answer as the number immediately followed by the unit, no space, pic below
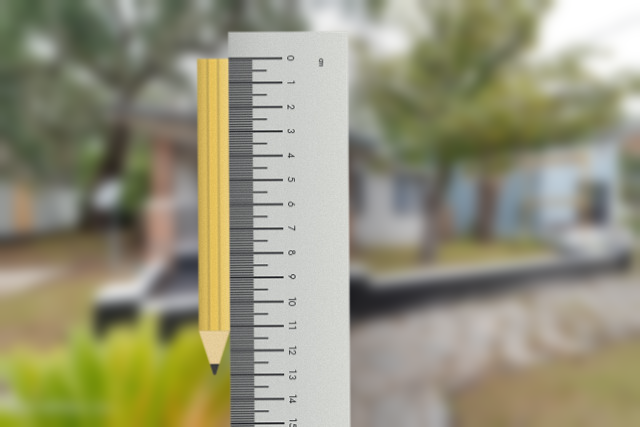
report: 13cm
